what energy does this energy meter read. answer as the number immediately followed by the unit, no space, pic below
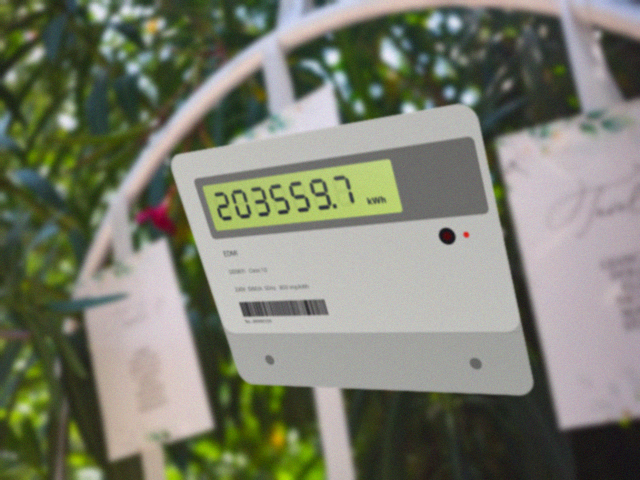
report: 203559.7kWh
